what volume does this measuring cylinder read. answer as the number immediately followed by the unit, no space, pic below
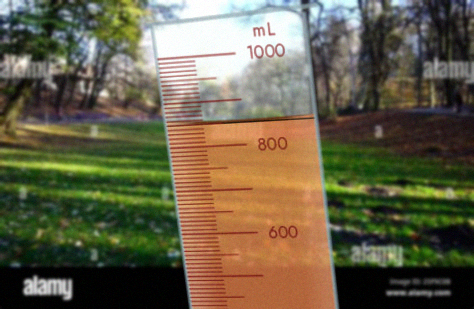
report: 850mL
